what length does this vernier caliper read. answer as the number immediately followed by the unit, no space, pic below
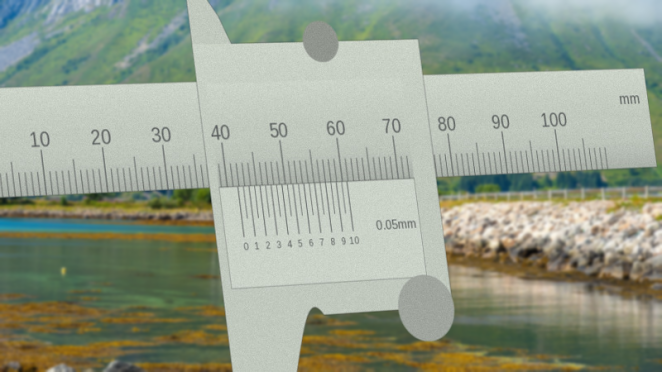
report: 41.8mm
